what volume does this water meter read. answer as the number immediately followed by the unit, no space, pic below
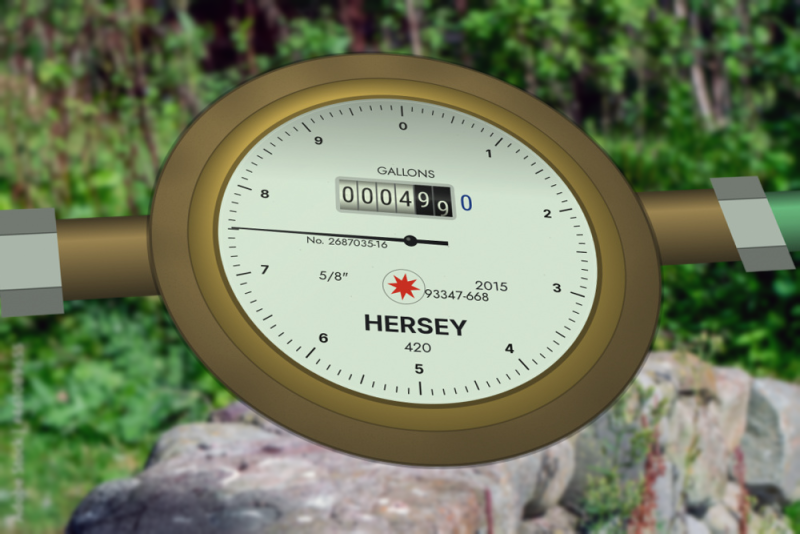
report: 4987.5gal
